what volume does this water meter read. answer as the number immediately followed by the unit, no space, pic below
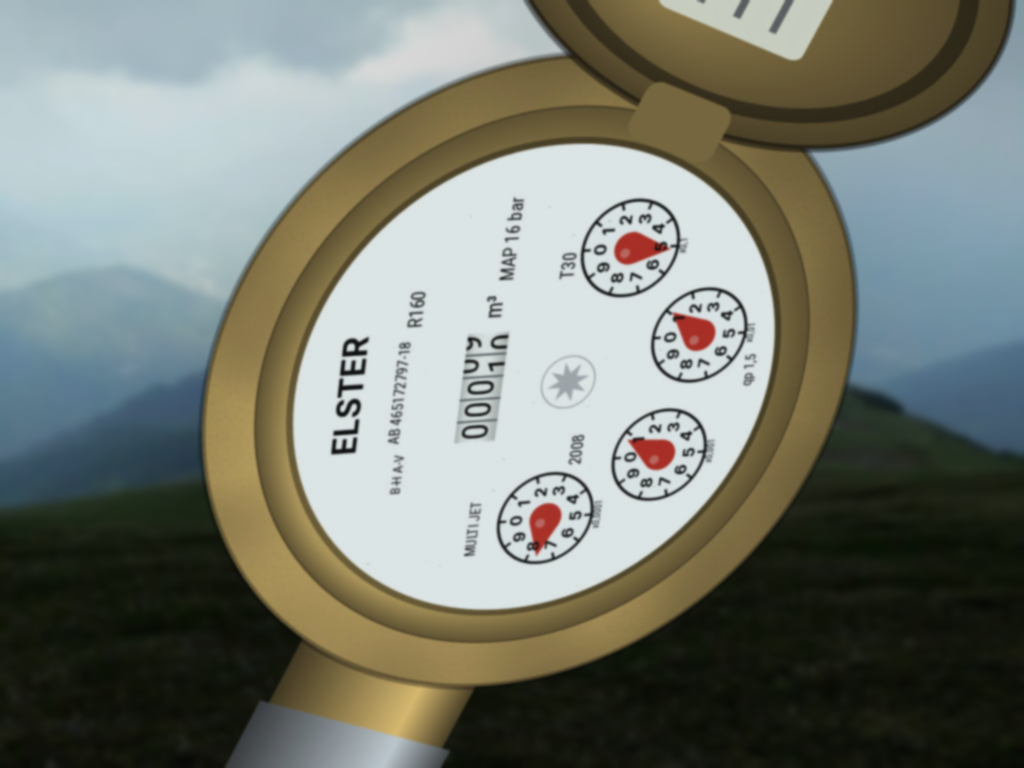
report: 9.5107m³
